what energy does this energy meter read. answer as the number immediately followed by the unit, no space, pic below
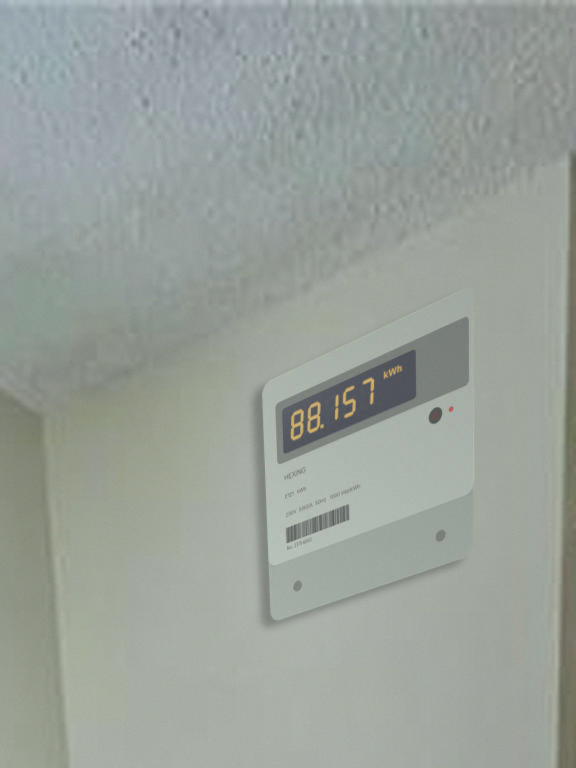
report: 88.157kWh
